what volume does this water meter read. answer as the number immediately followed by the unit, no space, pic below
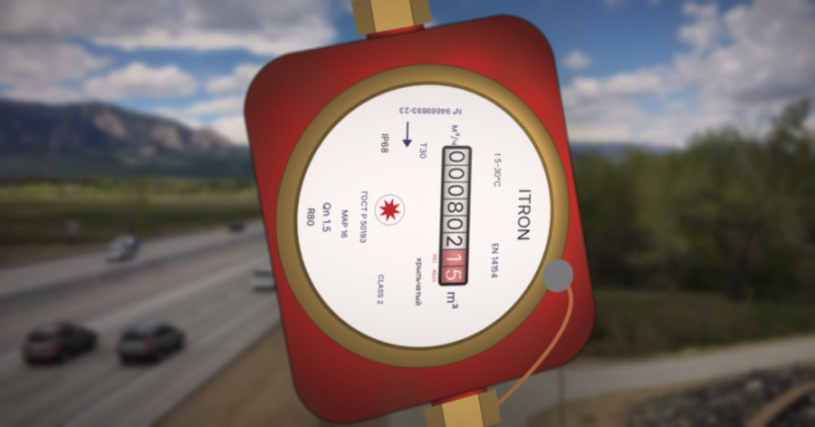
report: 802.15m³
